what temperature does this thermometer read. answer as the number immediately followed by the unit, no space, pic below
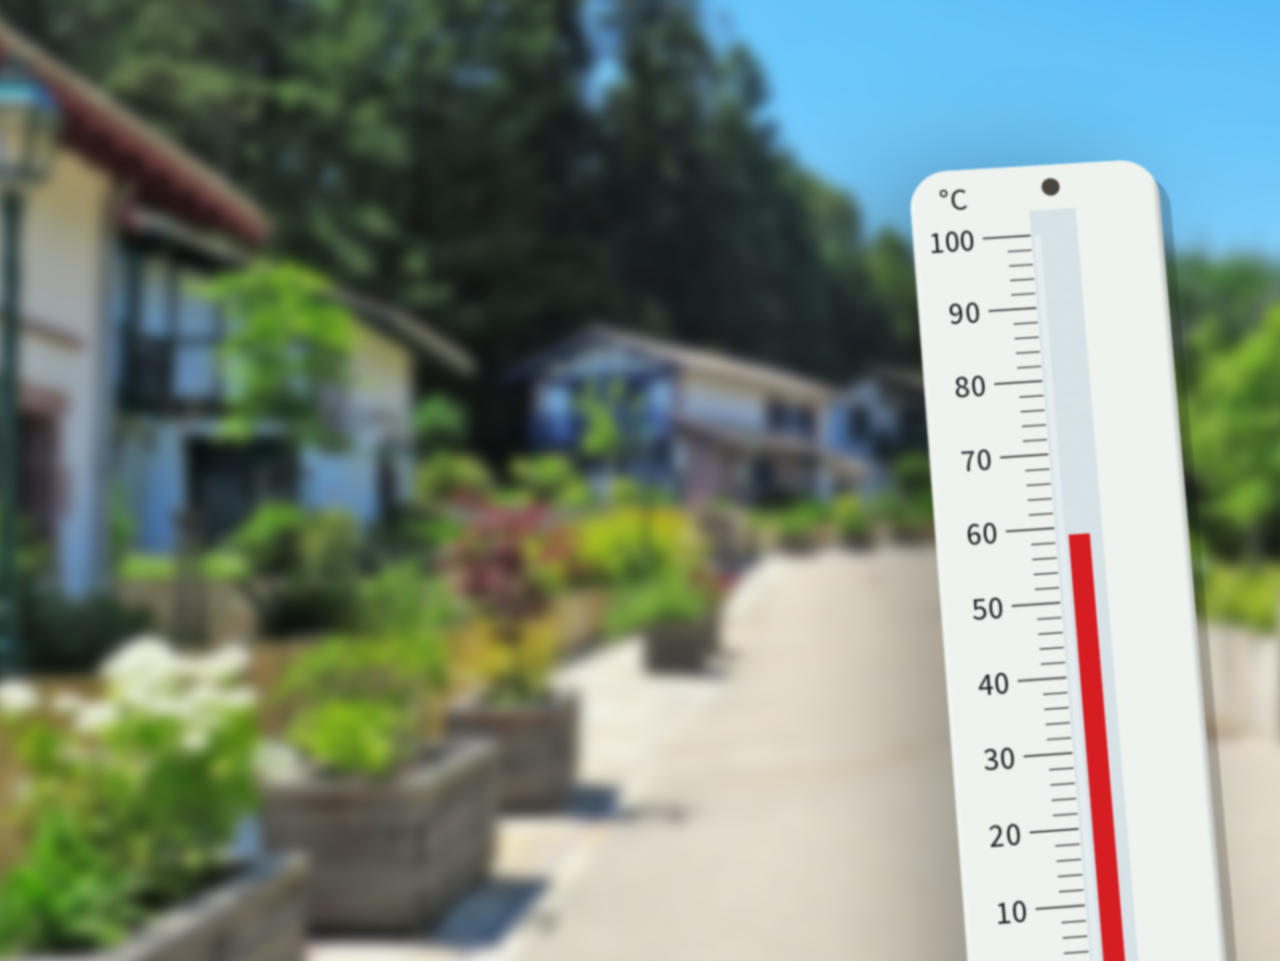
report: 59°C
